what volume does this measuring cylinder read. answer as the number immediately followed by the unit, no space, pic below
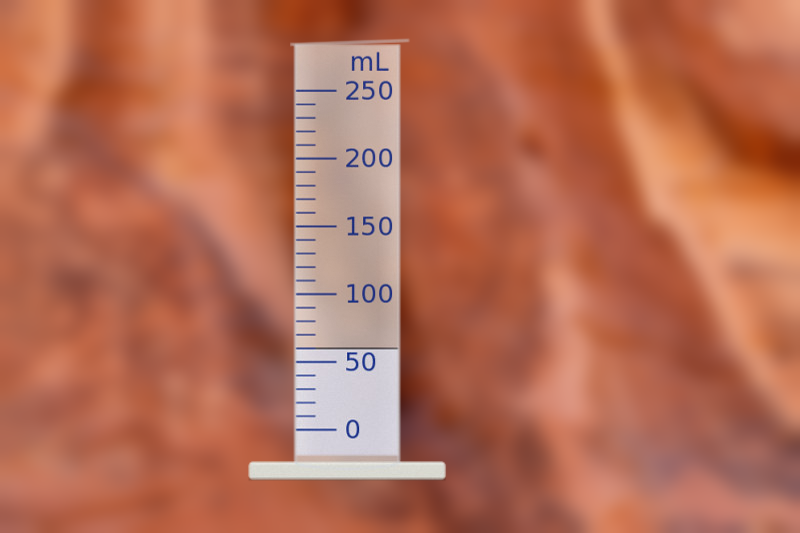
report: 60mL
